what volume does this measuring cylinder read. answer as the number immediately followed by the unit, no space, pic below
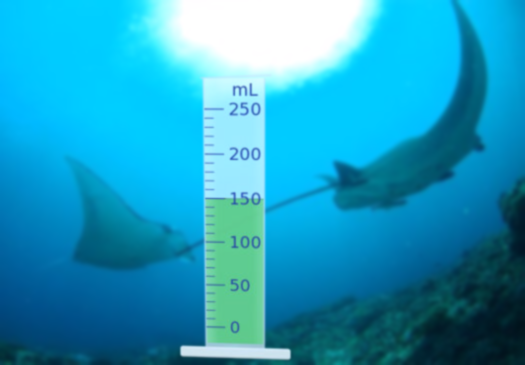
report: 150mL
